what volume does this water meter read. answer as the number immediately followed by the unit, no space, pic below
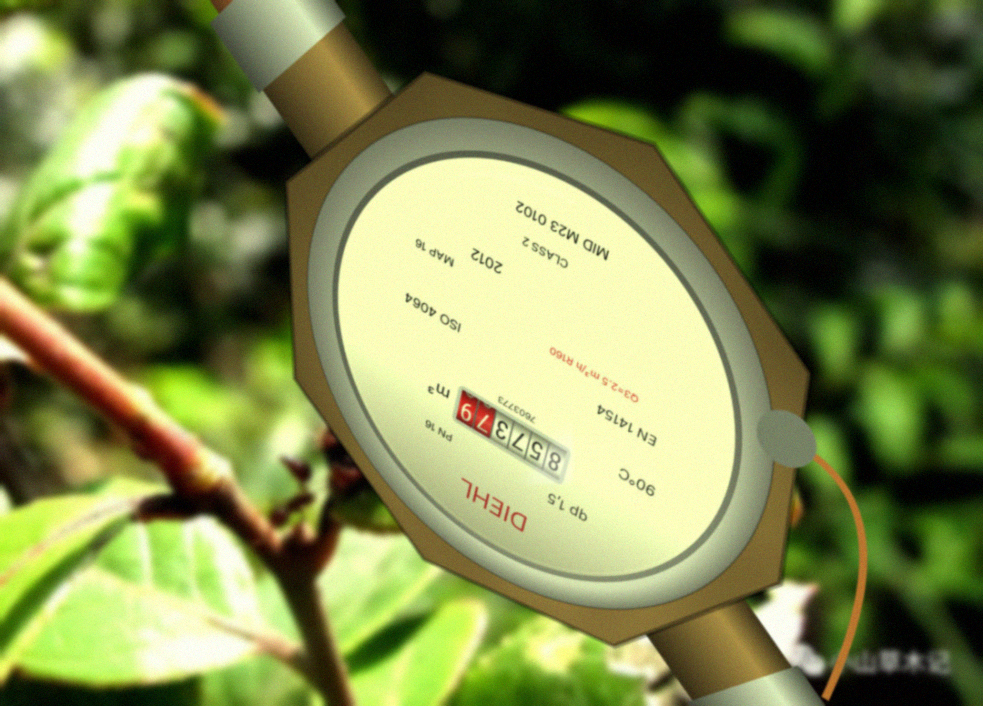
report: 8573.79m³
